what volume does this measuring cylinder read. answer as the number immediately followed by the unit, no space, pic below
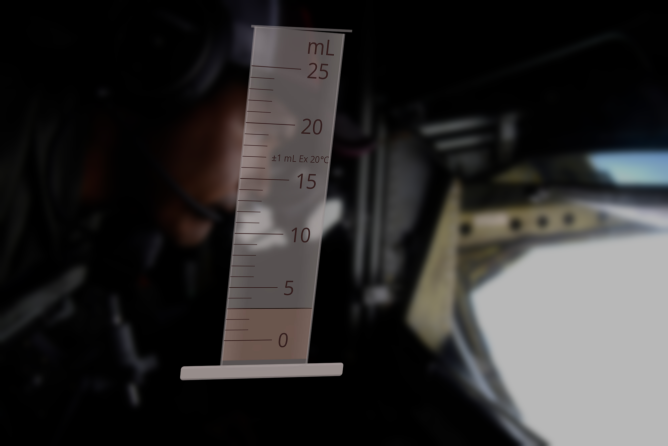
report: 3mL
